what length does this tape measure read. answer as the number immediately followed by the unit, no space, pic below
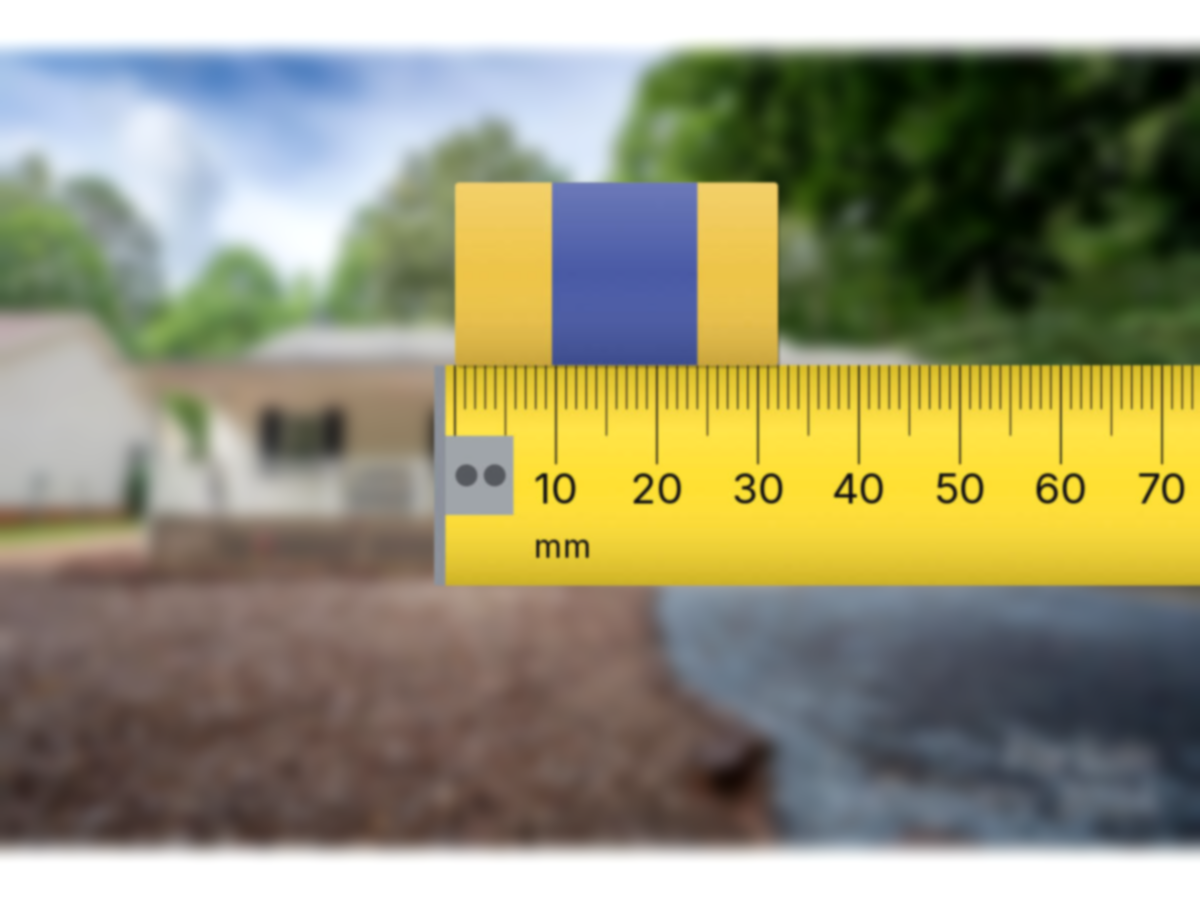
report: 32mm
